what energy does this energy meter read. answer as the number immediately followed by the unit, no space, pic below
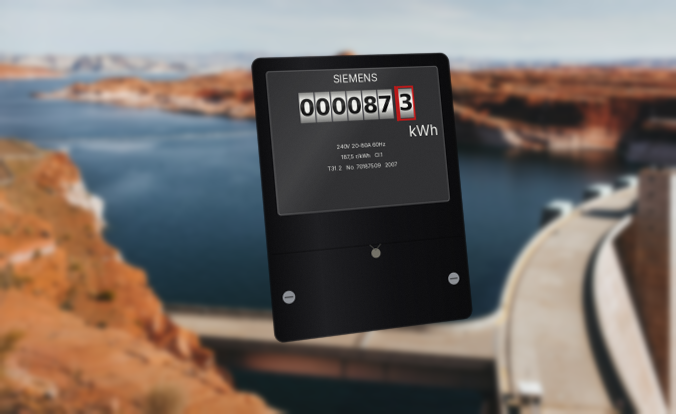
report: 87.3kWh
